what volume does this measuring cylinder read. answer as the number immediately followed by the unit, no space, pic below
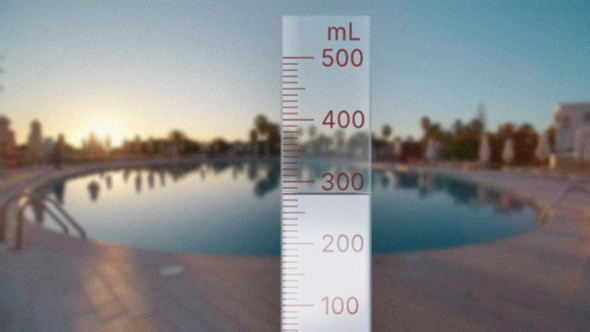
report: 280mL
